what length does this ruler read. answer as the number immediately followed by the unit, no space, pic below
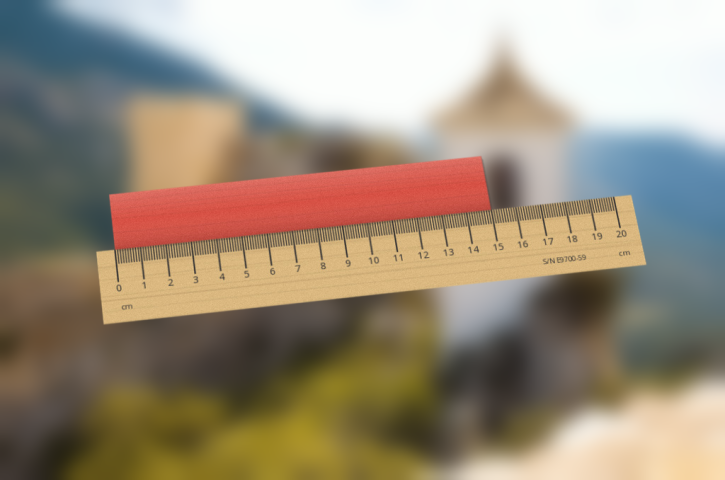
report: 15cm
